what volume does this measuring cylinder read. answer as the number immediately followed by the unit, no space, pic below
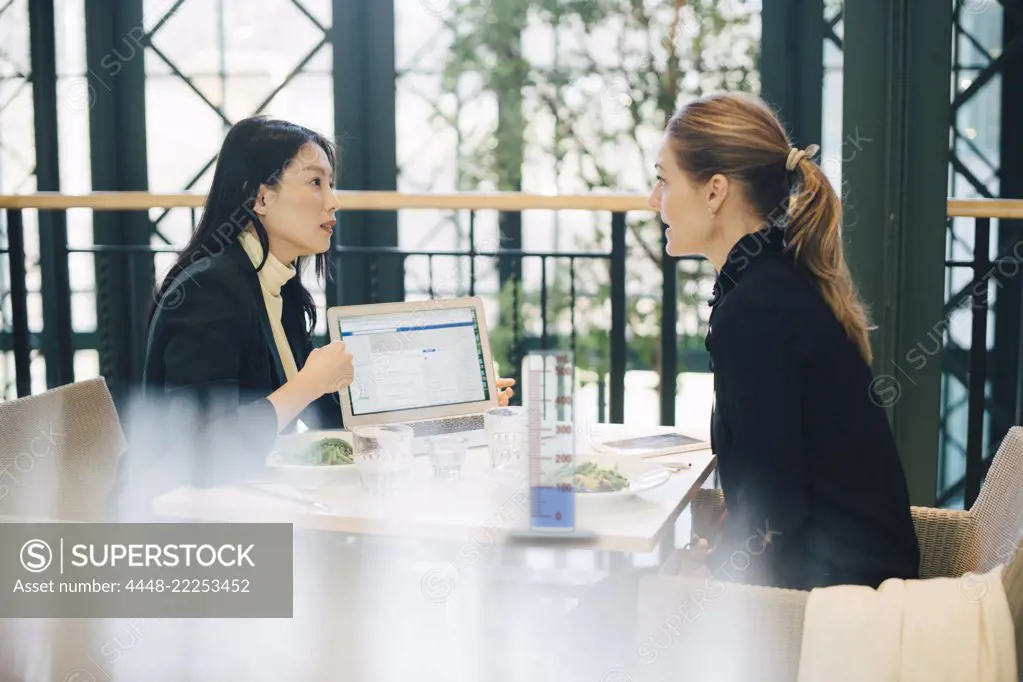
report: 100mL
